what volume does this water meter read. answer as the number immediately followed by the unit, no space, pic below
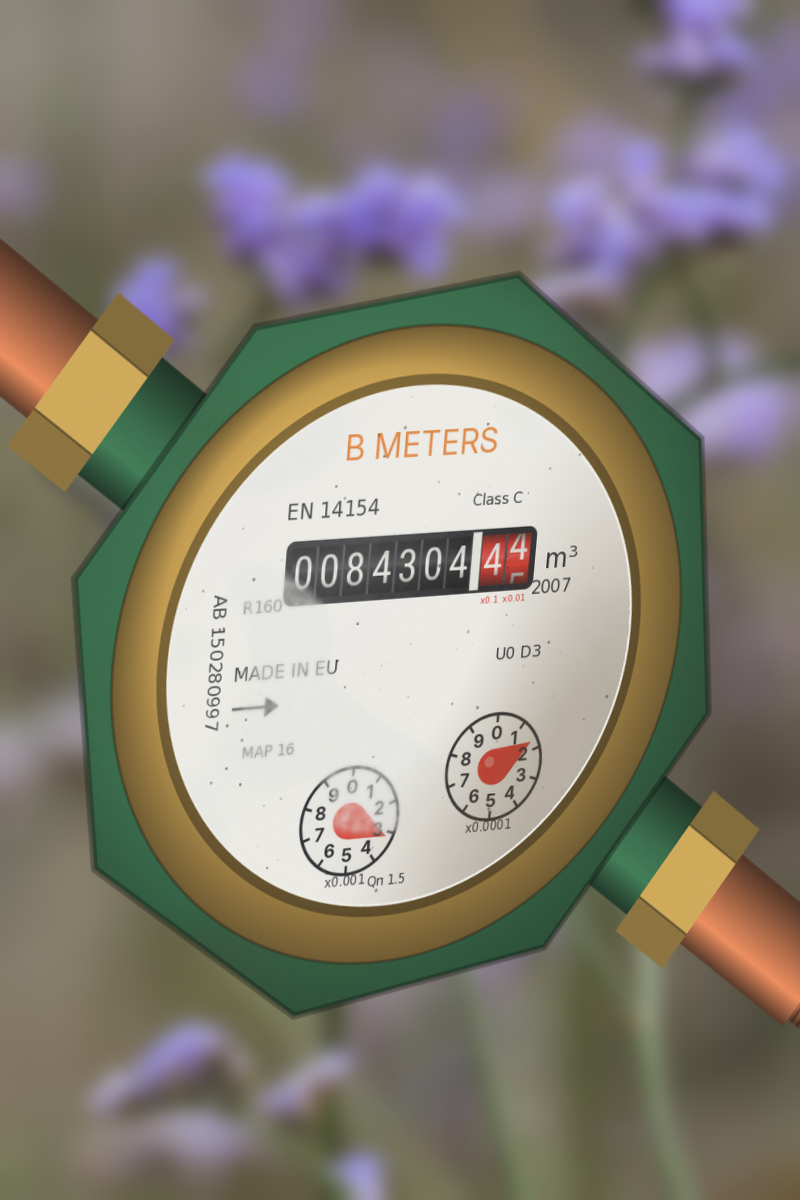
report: 84304.4431m³
